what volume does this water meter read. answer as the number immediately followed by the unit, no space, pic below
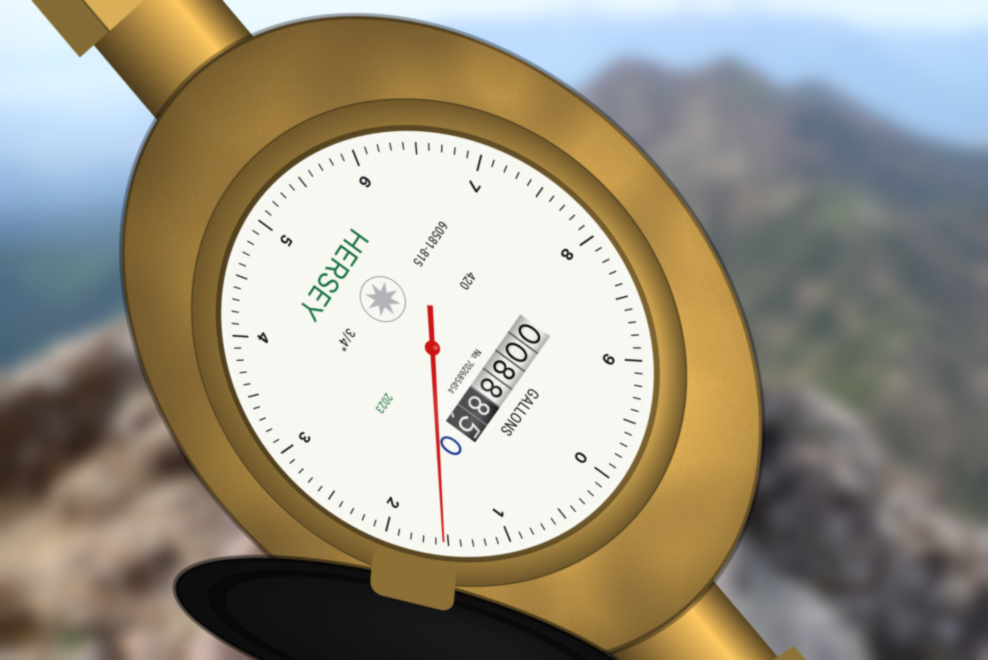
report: 88851.5gal
